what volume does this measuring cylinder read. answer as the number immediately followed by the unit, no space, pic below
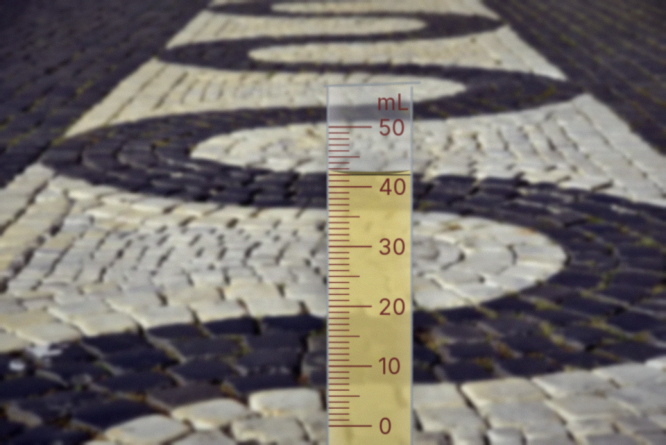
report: 42mL
